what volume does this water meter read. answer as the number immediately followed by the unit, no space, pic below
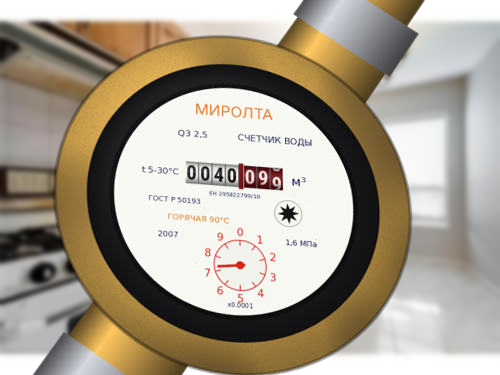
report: 40.0987m³
